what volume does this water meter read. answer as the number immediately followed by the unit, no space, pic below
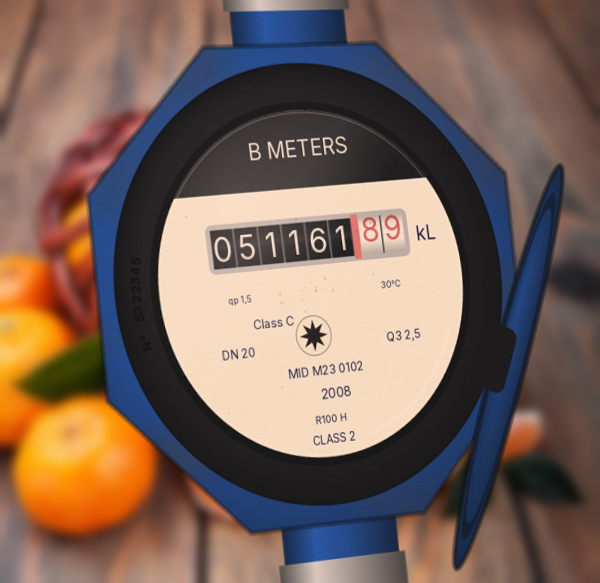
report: 51161.89kL
